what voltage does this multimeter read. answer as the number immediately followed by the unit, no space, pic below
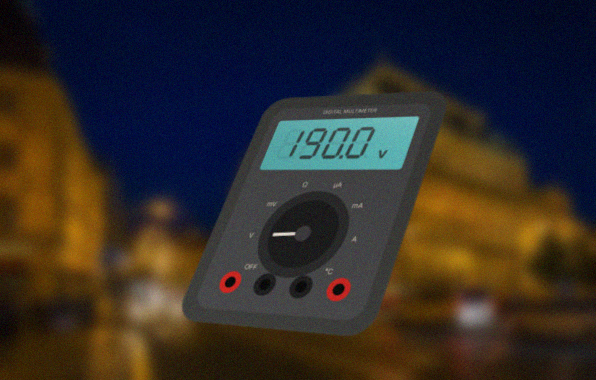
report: 190.0V
